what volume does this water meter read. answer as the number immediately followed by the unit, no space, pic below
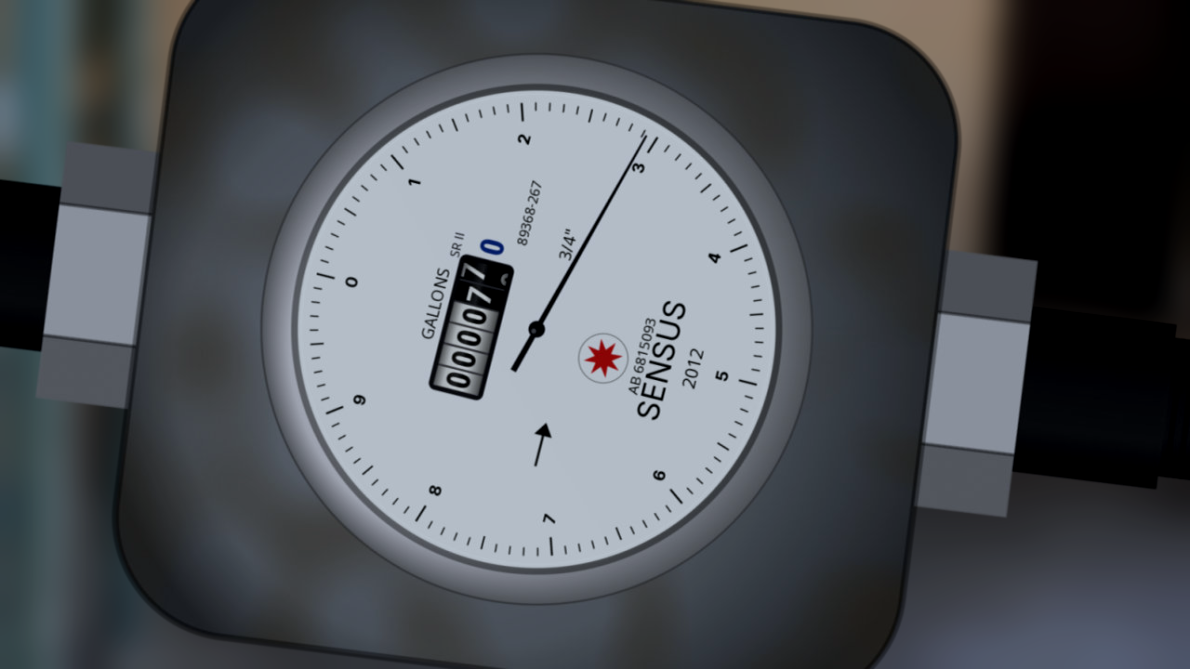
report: 772.9gal
